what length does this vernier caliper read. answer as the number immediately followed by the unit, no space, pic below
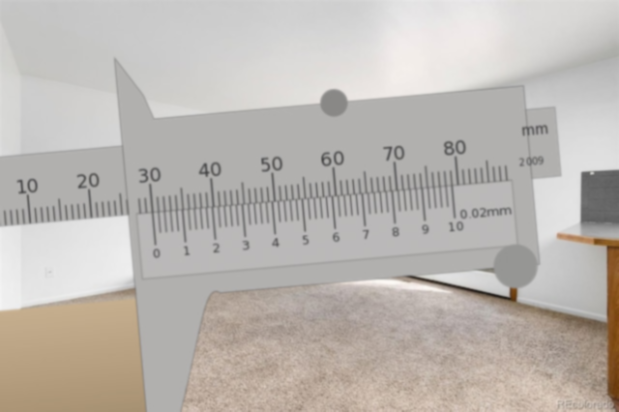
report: 30.0mm
